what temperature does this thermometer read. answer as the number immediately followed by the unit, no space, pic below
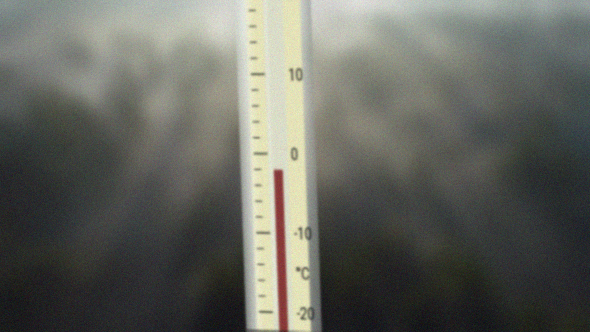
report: -2°C
